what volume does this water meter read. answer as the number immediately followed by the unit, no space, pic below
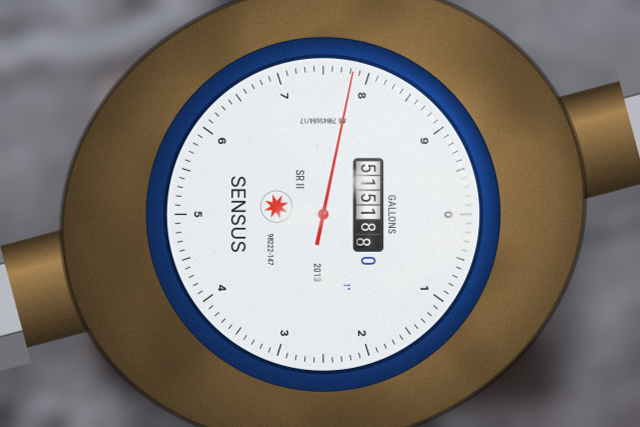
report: 5151877.8gal
